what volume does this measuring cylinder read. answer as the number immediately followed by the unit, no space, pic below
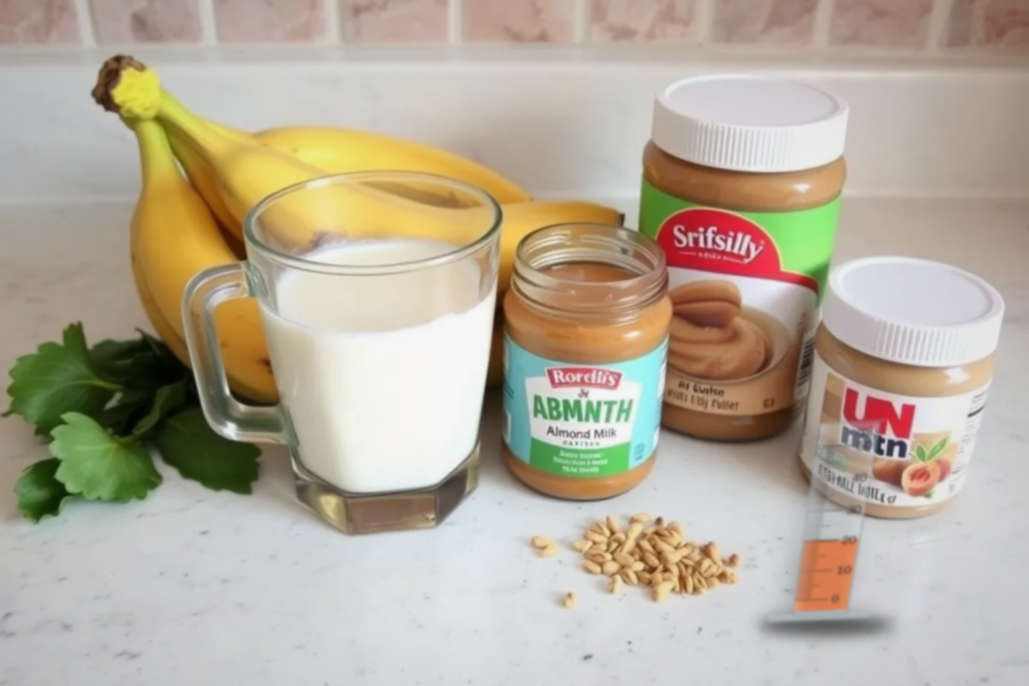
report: 20mL
